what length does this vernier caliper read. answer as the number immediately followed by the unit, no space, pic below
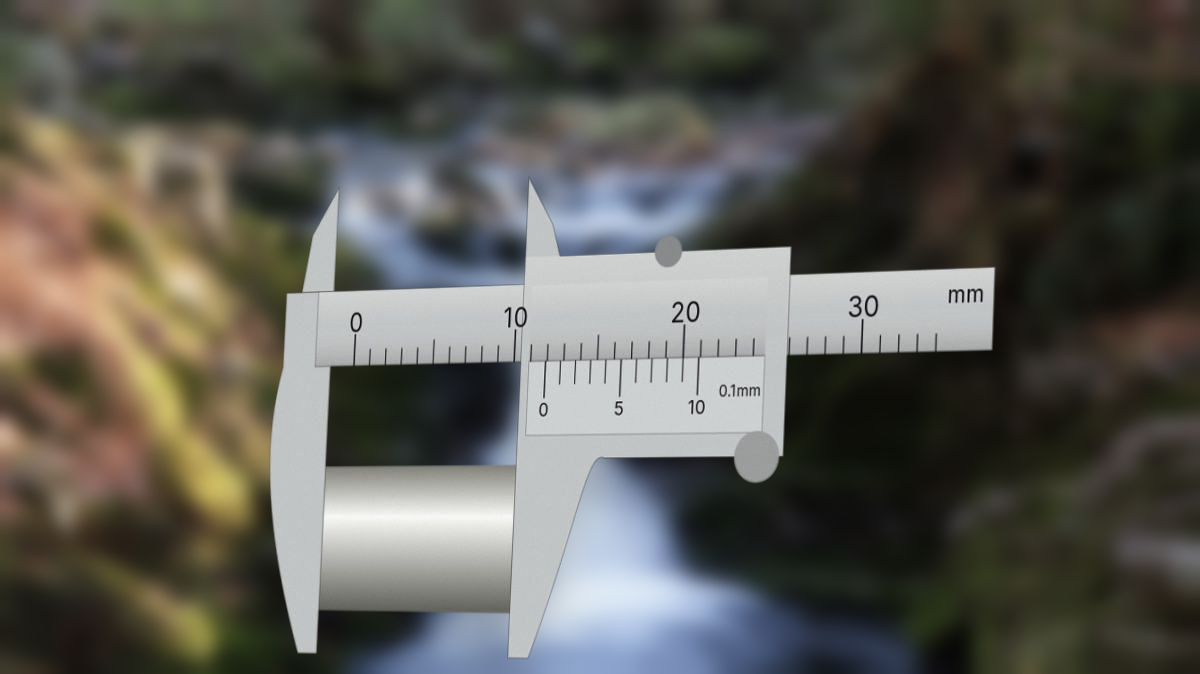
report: 11.9mm
